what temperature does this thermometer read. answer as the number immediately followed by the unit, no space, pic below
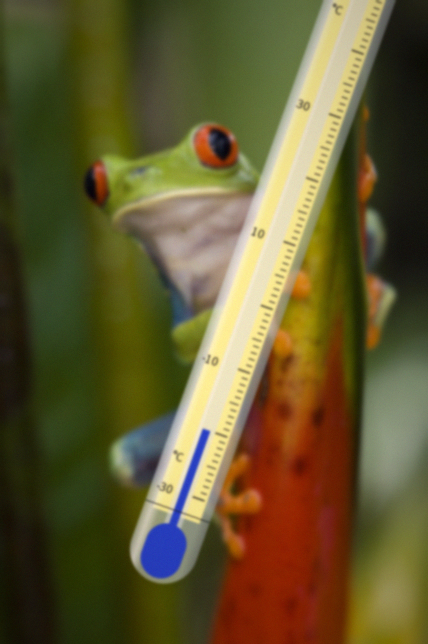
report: -20°C
